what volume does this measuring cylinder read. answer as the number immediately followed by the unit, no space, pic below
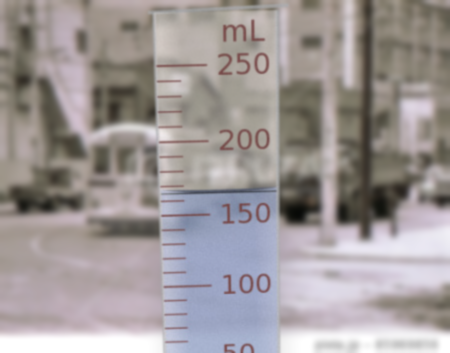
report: 165mL
